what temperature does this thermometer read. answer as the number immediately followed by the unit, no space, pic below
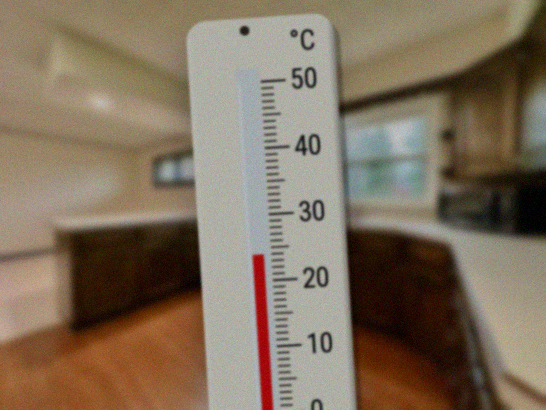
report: 24°C
